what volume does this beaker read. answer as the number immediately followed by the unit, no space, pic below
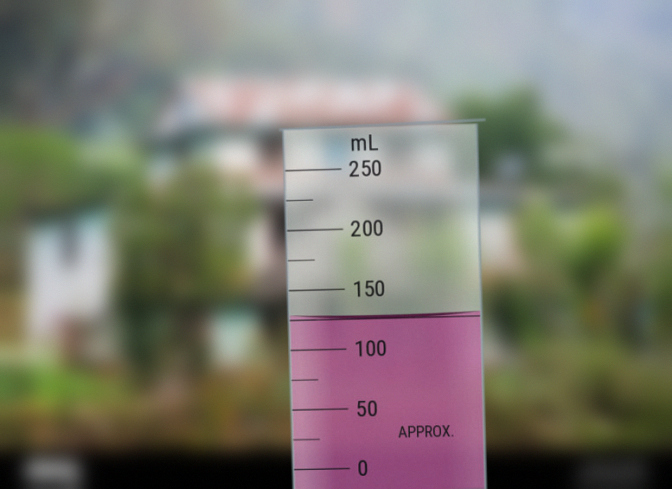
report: 125mL
